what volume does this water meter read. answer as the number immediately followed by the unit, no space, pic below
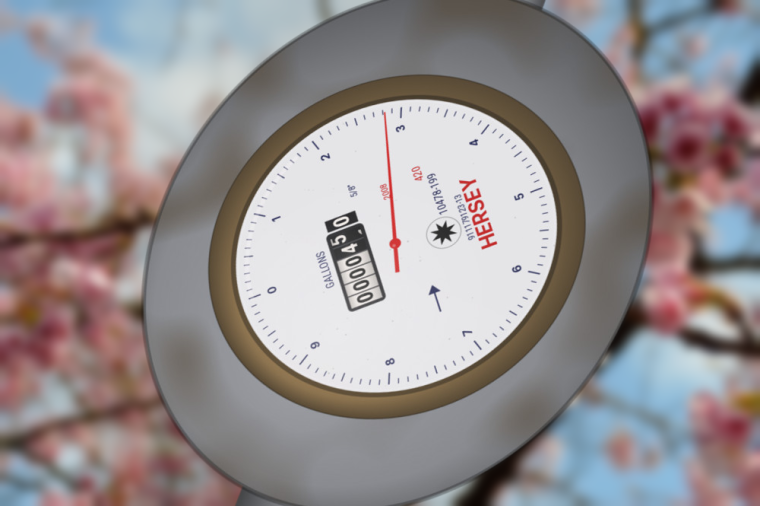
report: 452.8gal
